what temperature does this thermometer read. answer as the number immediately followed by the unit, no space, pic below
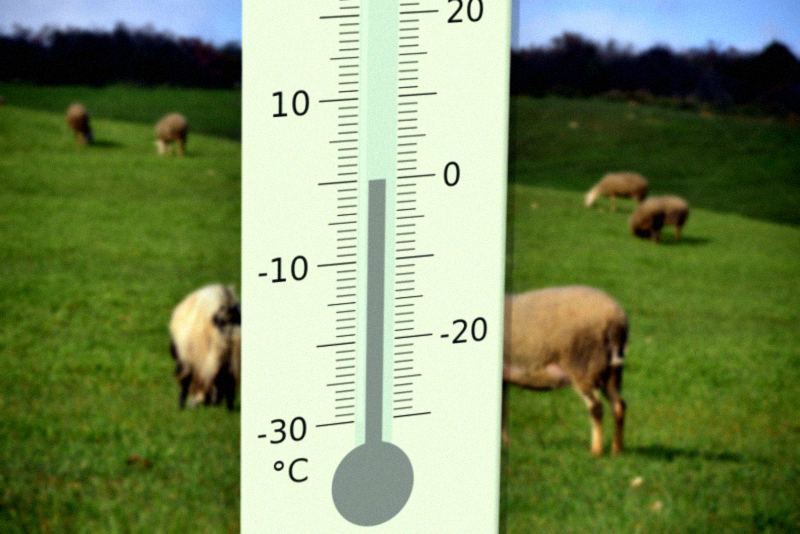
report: 0°C
